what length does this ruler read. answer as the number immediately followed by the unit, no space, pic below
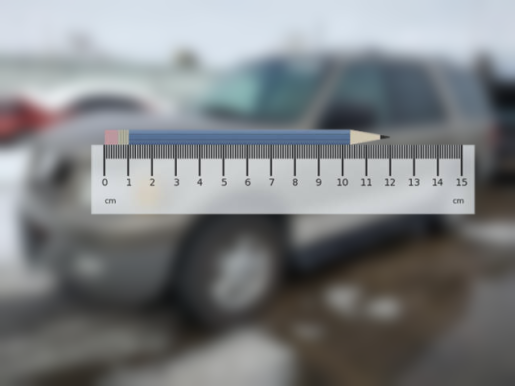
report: 12cm
